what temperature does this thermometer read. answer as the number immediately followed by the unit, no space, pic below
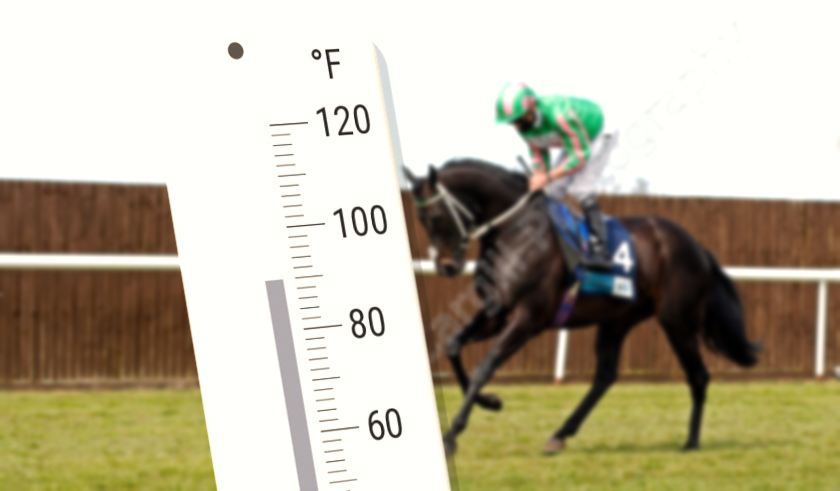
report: 90°F
